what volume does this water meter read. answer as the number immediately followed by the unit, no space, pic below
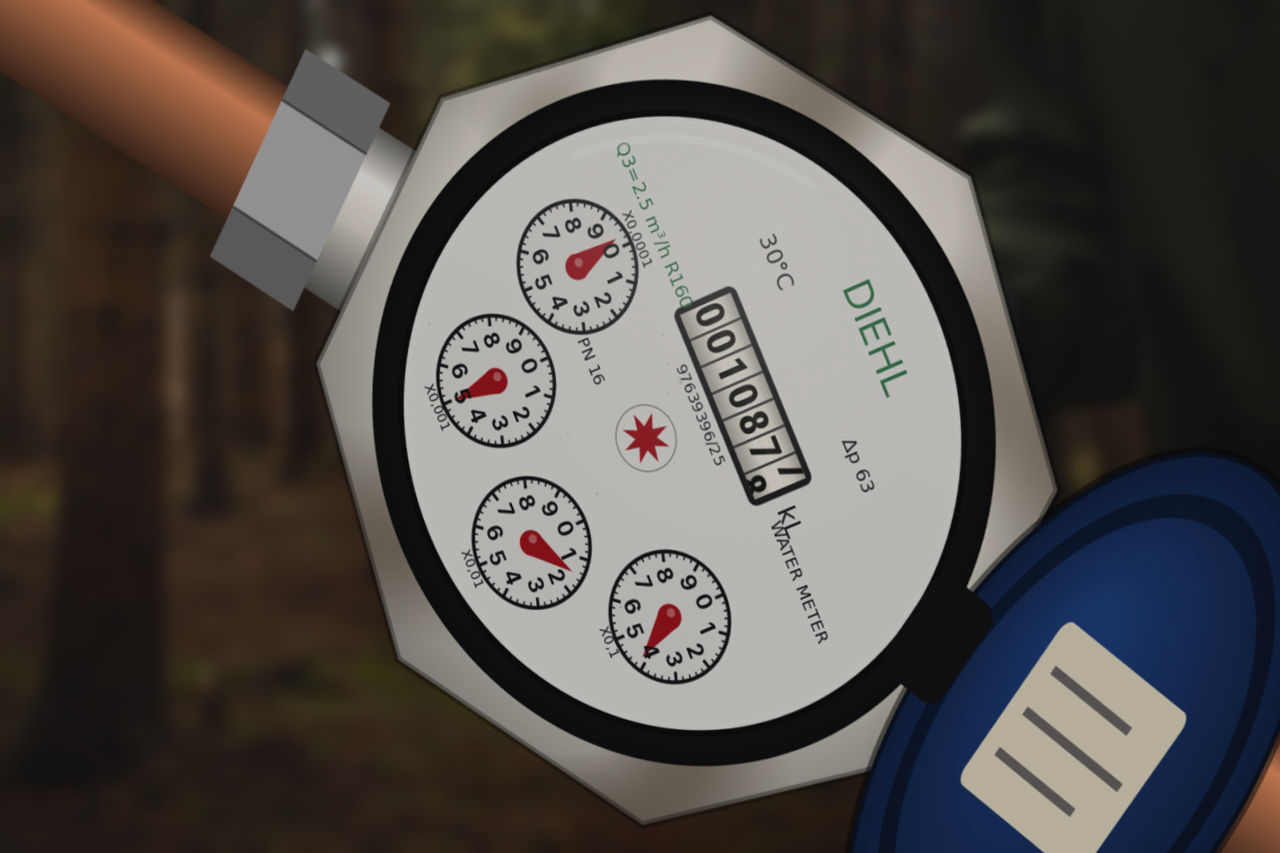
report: 10877.4149kL
